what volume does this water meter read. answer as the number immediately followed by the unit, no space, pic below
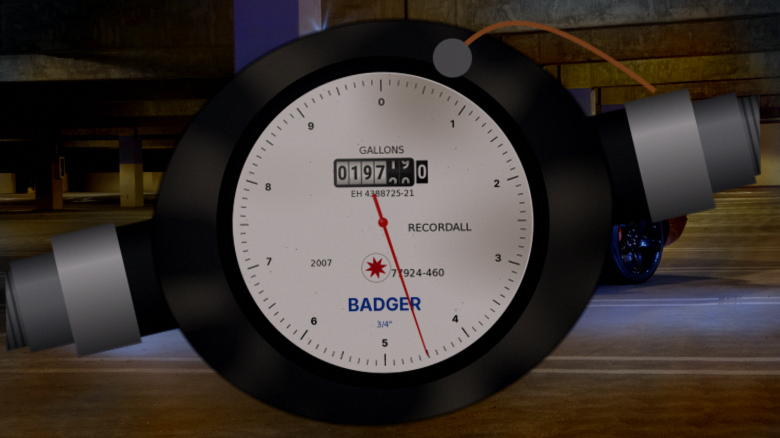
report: 197194.5gal
